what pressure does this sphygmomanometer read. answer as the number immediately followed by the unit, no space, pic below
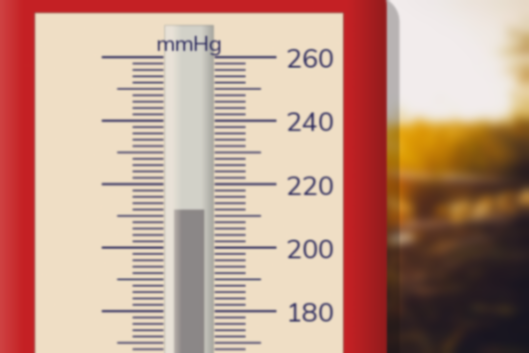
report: 212mmHg
